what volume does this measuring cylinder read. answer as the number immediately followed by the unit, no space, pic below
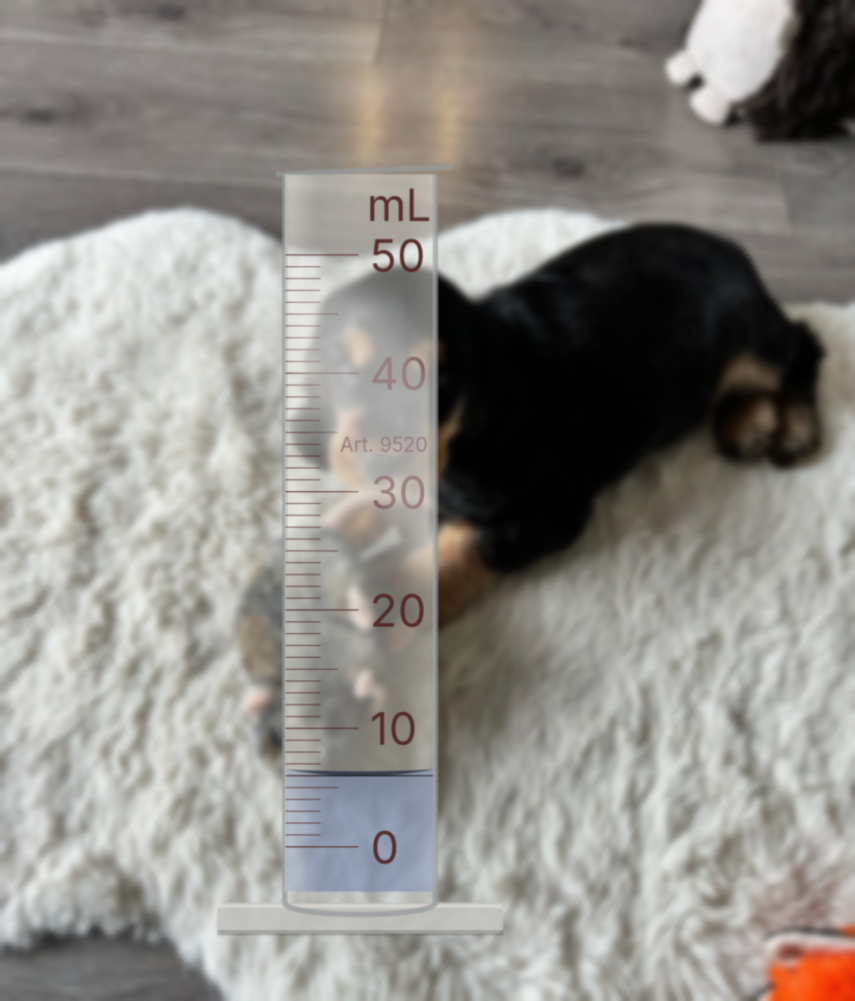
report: 6mL
